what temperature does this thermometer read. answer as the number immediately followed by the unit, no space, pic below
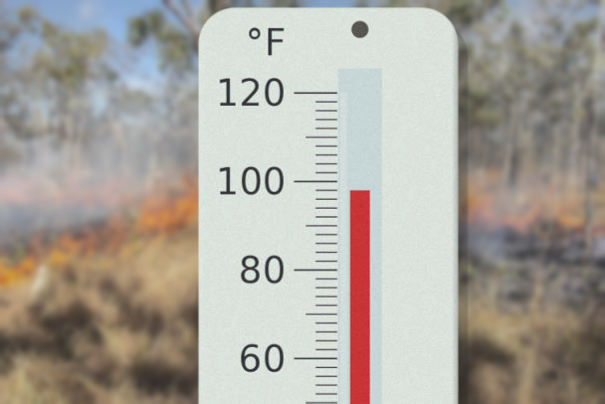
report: 98°F
